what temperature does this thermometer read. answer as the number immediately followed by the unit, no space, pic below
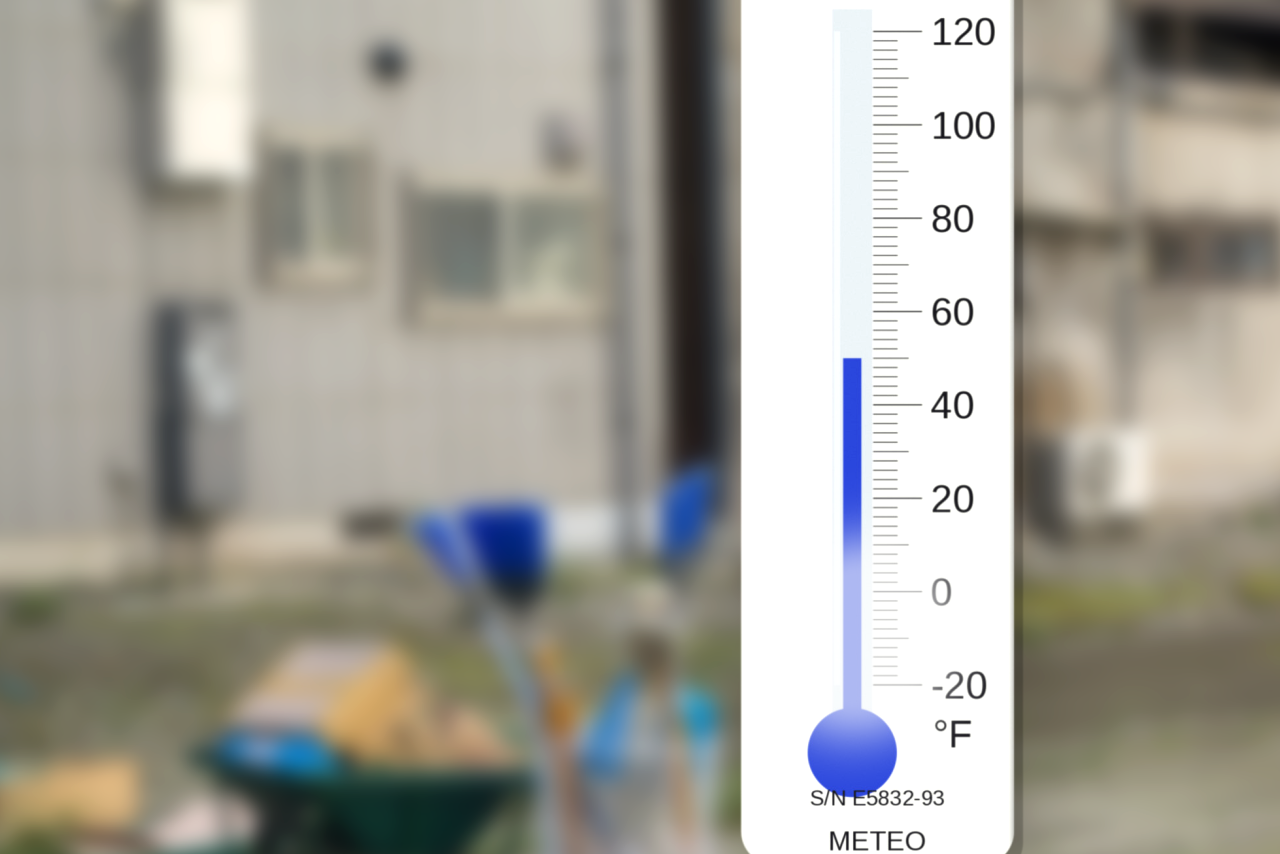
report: 50°F
